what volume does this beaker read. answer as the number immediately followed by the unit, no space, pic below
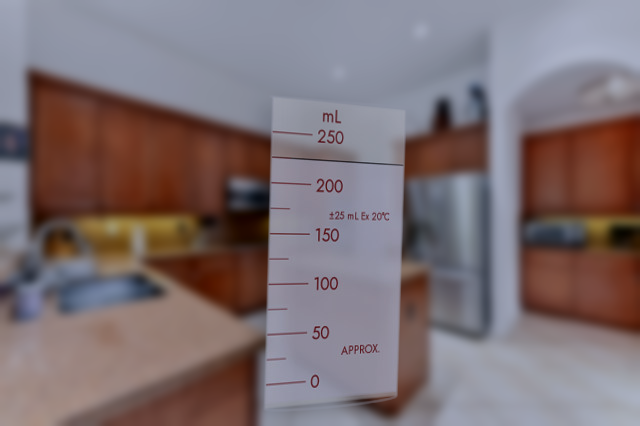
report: 225mL
